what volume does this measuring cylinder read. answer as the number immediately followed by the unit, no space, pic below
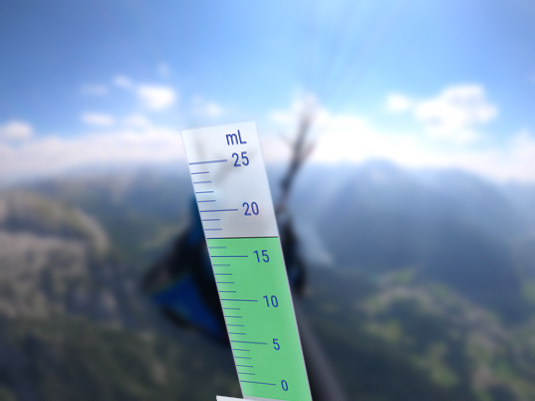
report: 17mL
